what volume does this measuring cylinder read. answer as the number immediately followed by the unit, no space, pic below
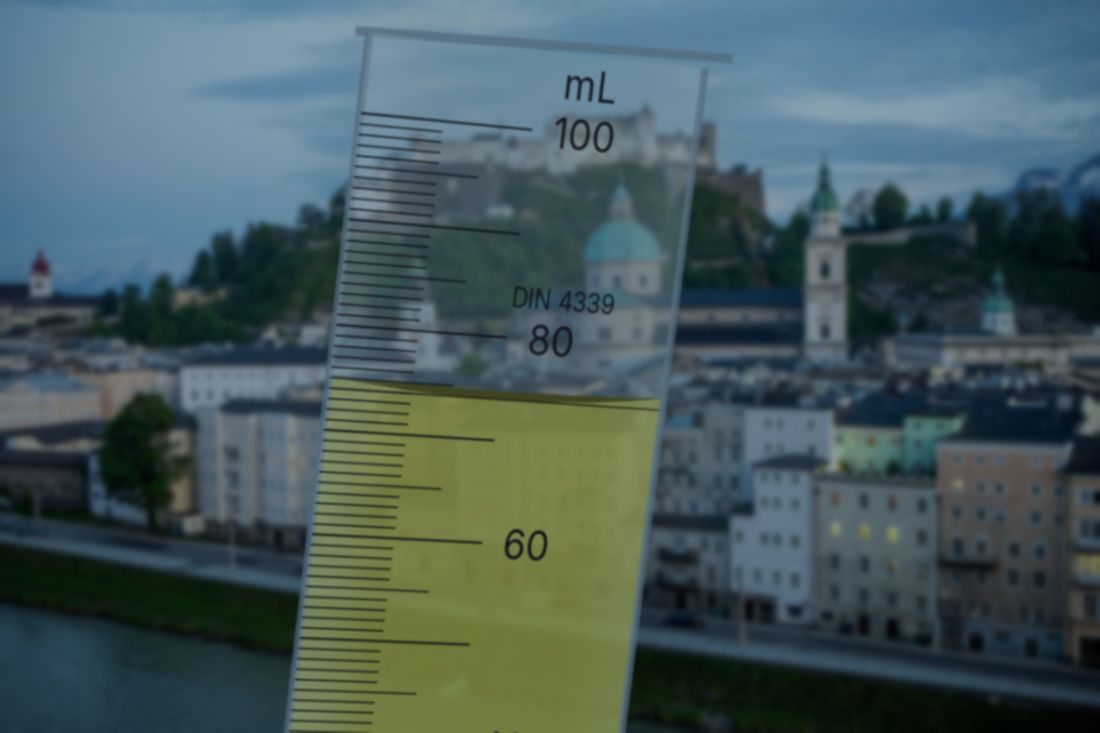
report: 74mL
